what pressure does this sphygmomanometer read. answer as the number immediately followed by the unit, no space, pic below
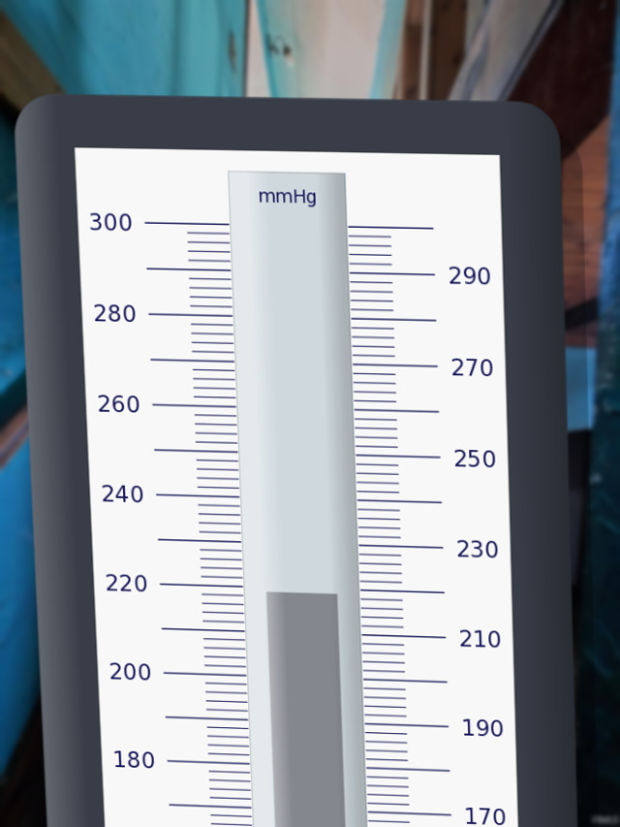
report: 219mmHg
